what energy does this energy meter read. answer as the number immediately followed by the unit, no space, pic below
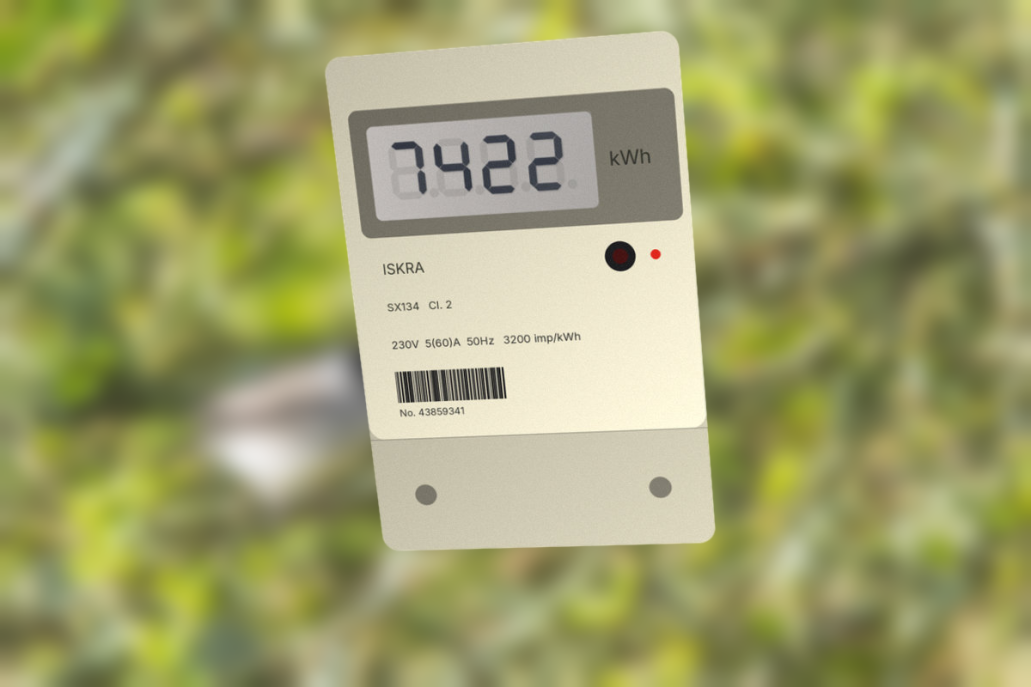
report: 7422kWh
